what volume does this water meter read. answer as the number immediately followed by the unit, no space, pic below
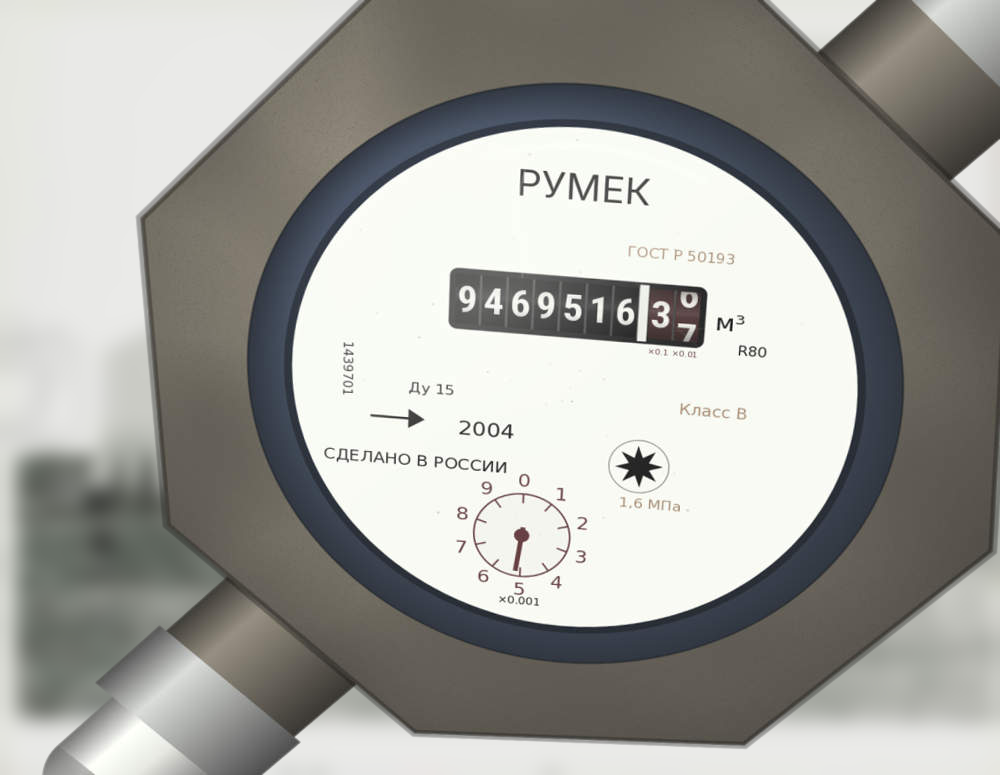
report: 9469516.365m³
